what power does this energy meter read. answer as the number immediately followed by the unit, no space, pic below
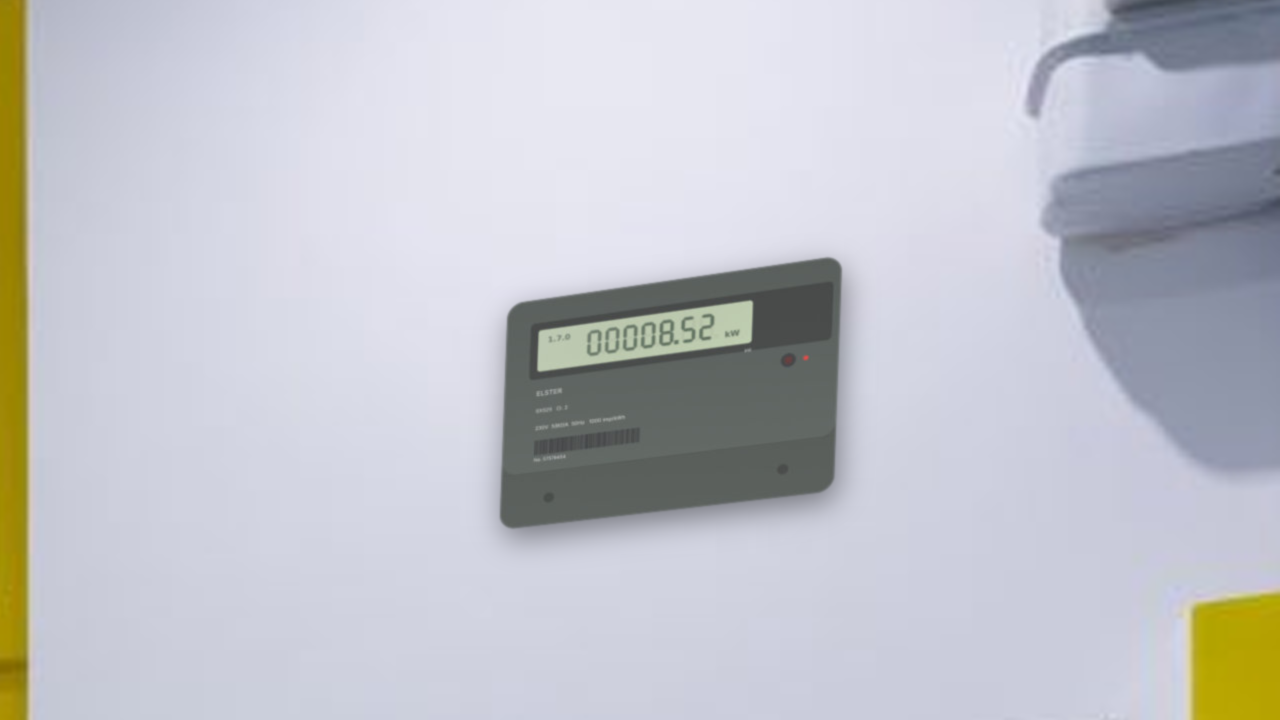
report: 8.52kW
